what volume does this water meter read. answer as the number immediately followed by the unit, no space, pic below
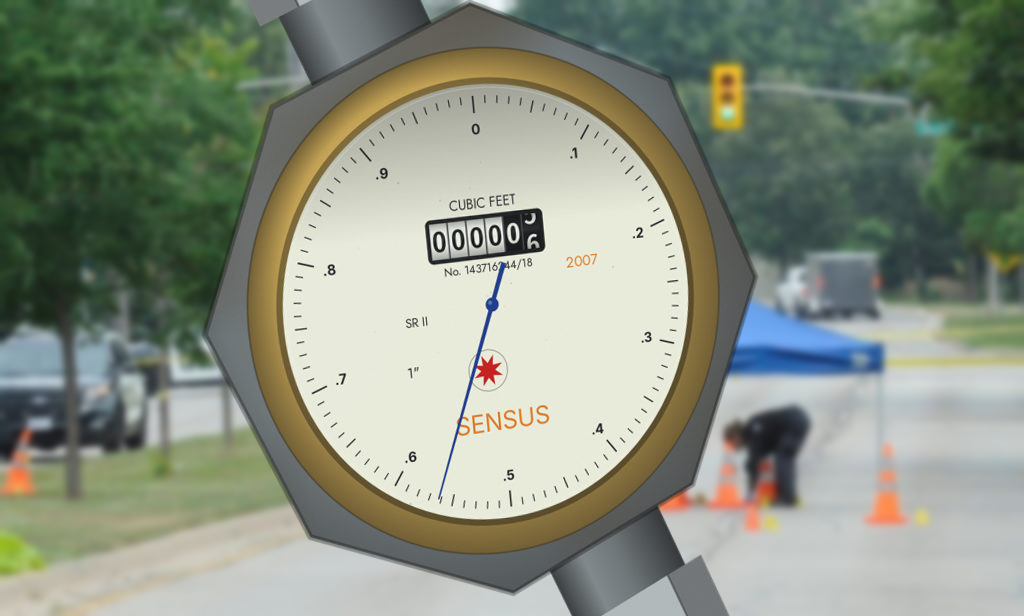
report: 5.56ft³
